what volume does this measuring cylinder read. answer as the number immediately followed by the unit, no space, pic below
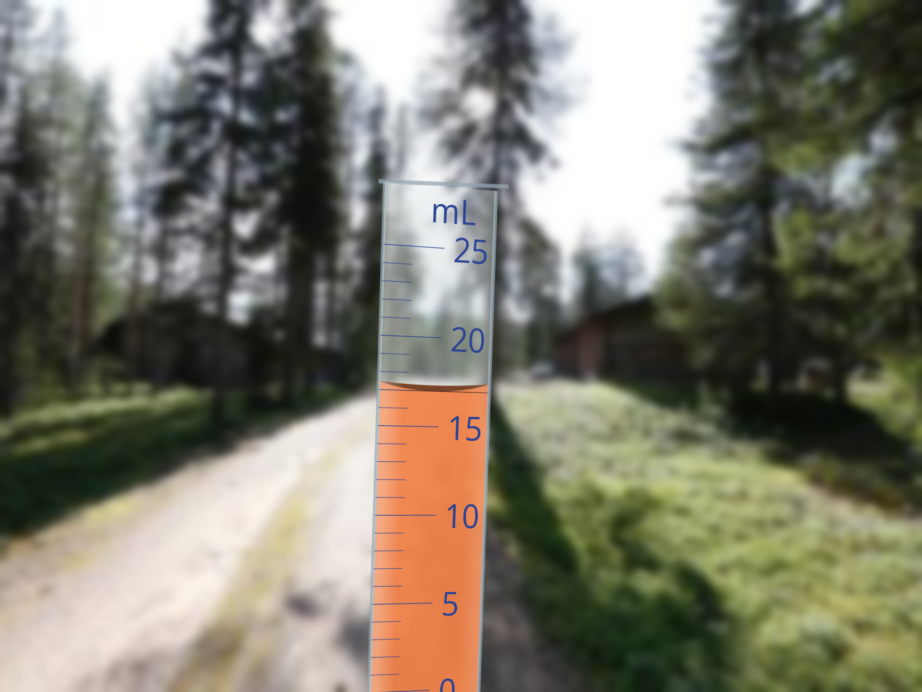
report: 17mL
